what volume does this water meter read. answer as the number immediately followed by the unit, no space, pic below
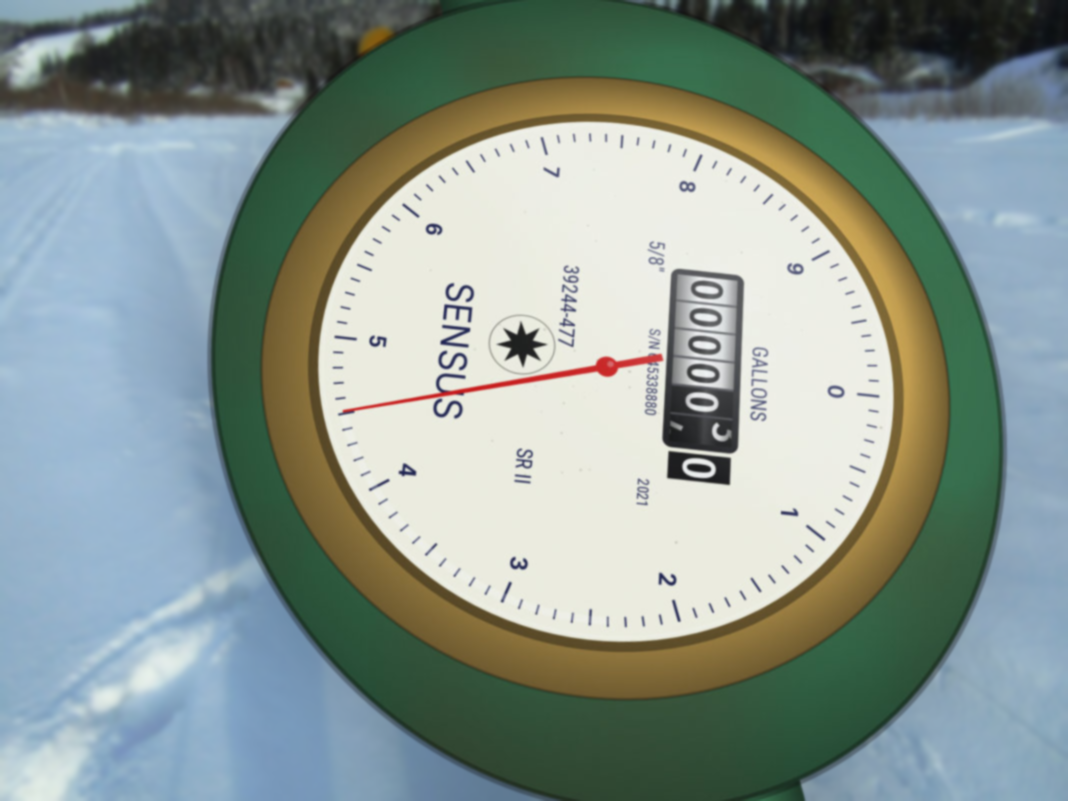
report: 34.5gal
